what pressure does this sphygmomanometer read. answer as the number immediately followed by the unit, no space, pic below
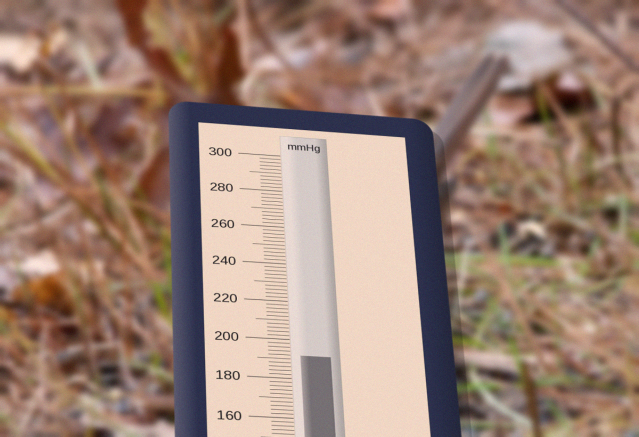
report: 192mmHg
